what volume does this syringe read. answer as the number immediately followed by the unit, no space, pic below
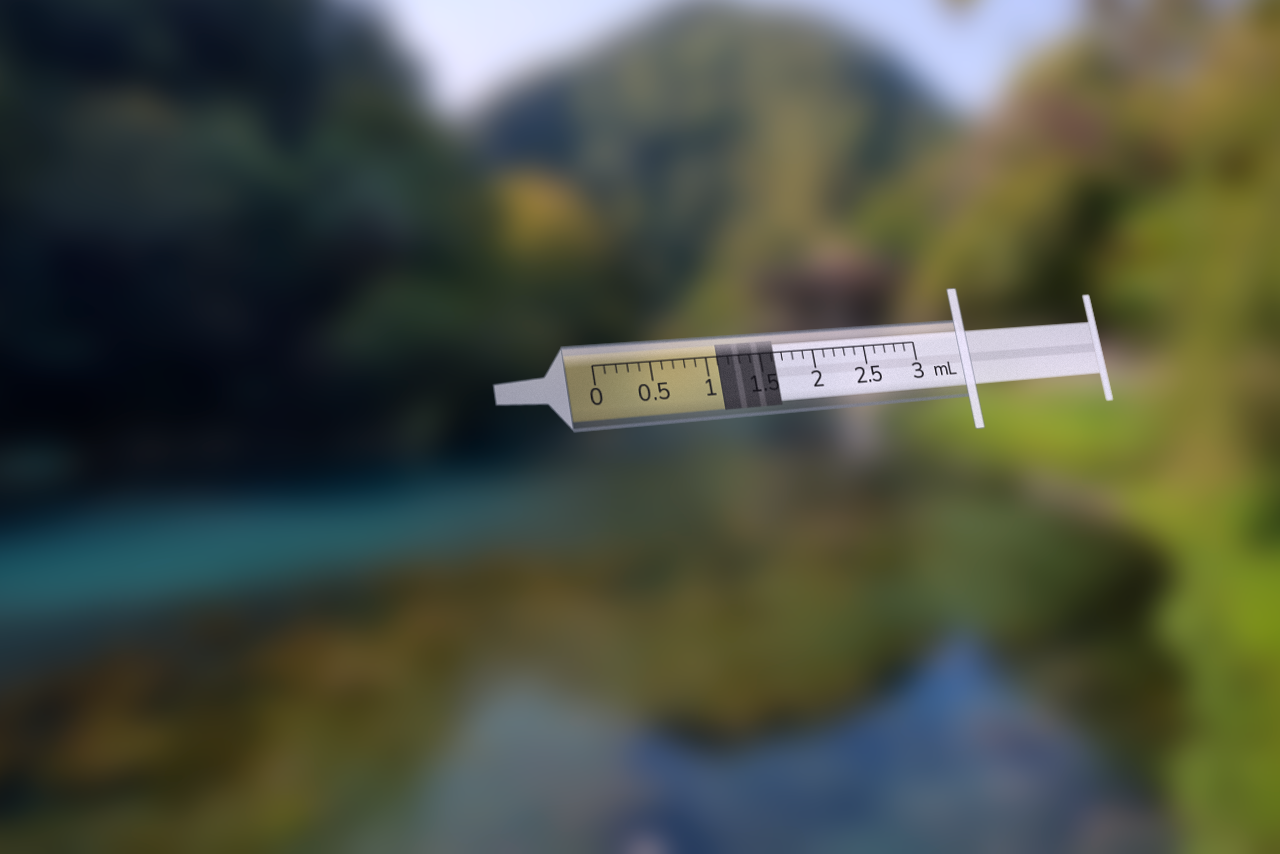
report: 1.1mL
